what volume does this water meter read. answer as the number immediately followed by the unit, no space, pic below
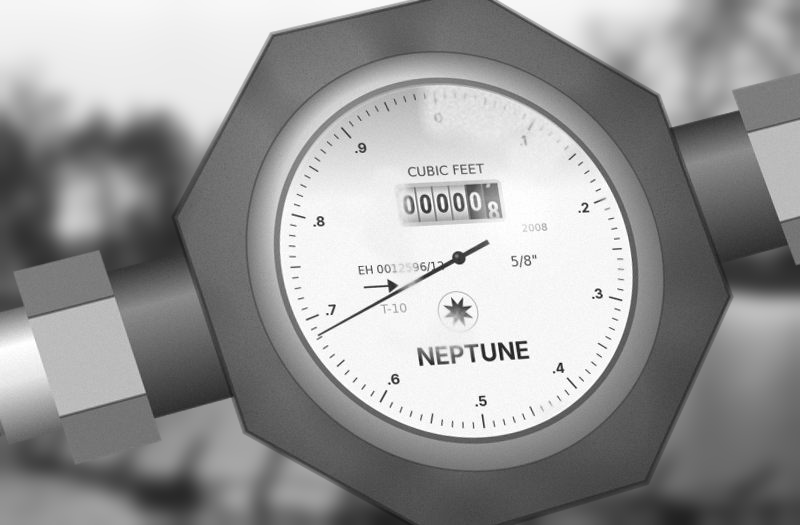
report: 7.68ft³
